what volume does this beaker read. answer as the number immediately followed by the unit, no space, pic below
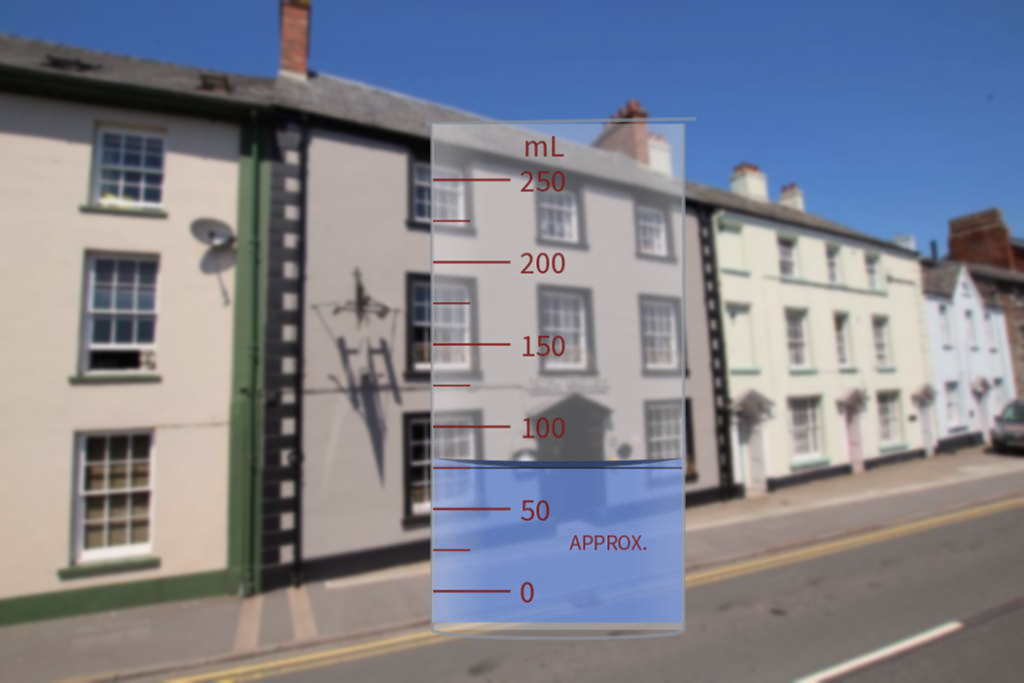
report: 75mL
